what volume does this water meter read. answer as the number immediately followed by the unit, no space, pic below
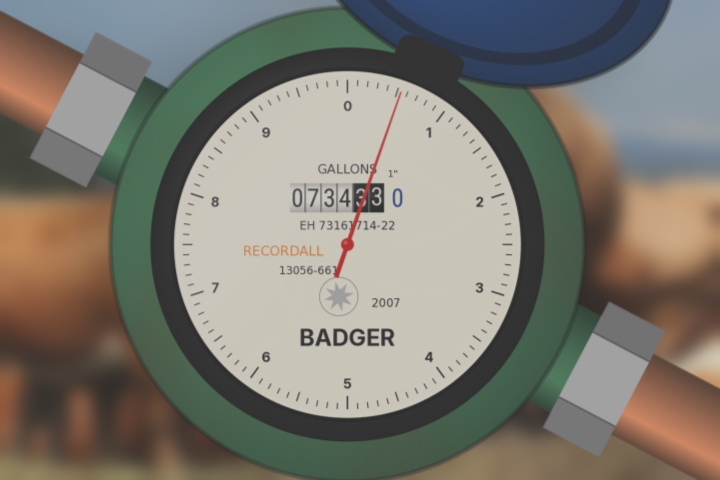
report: 734330.5gal
